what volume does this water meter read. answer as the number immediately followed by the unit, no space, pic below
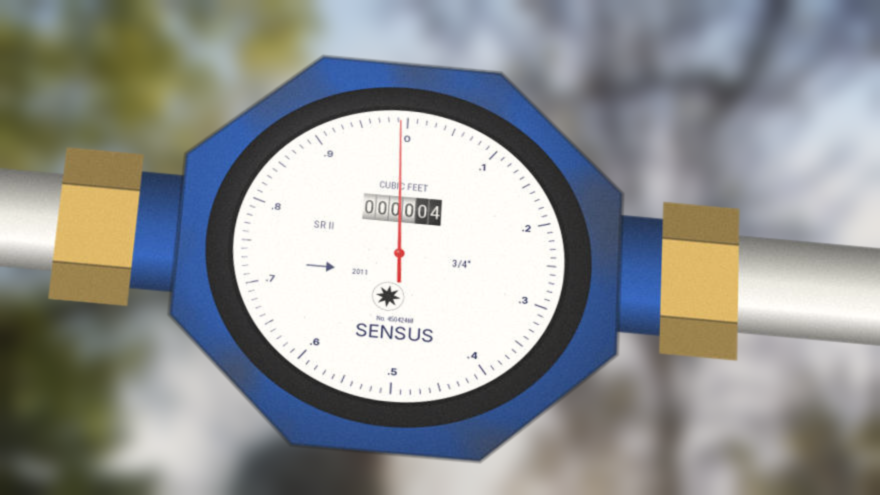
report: 3.99ft³
